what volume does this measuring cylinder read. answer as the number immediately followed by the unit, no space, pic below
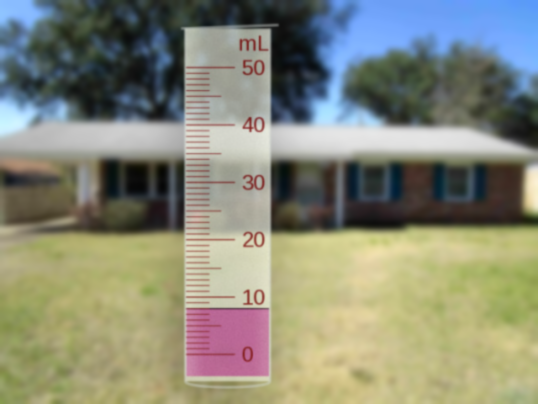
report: 8mL
